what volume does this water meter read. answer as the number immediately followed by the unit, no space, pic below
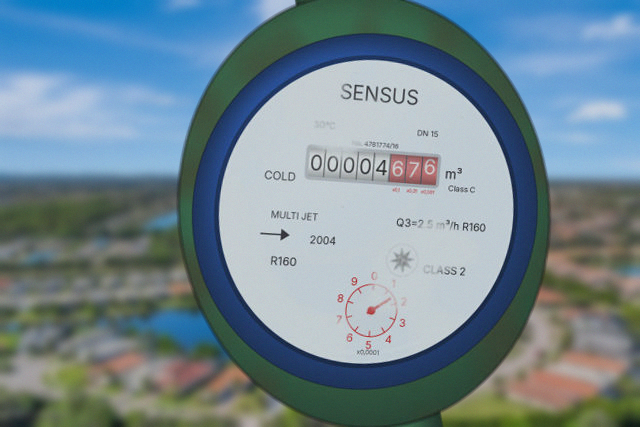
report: 4.6761m³
